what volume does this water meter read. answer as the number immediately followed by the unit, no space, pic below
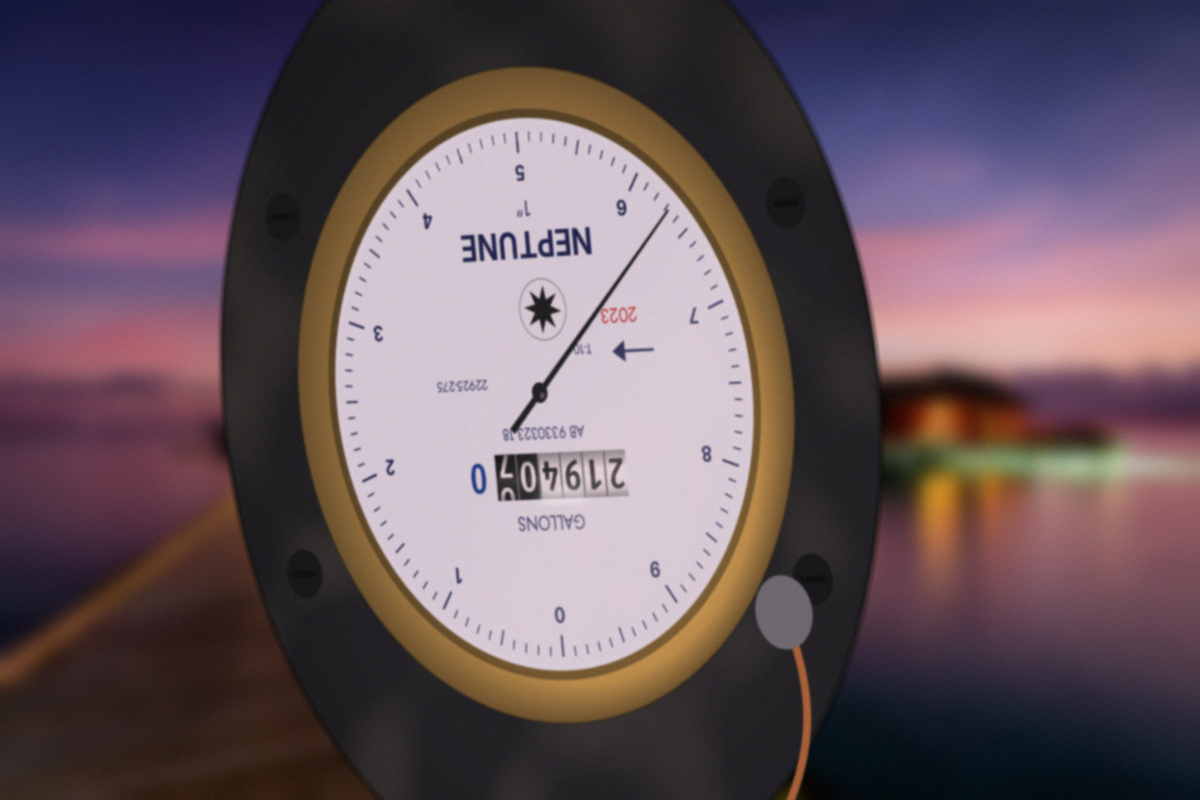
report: 2194066.3gal
